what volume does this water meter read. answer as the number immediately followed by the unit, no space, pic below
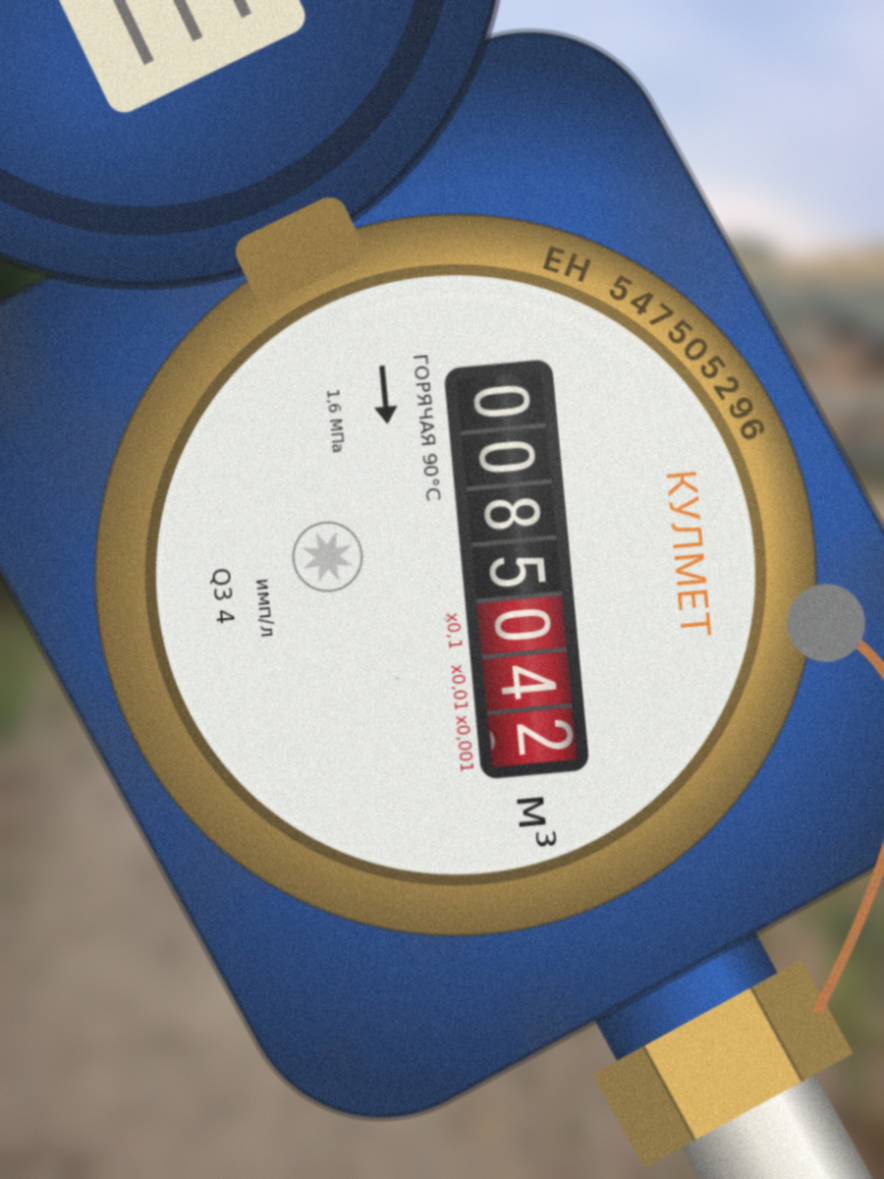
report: 85.042m³
